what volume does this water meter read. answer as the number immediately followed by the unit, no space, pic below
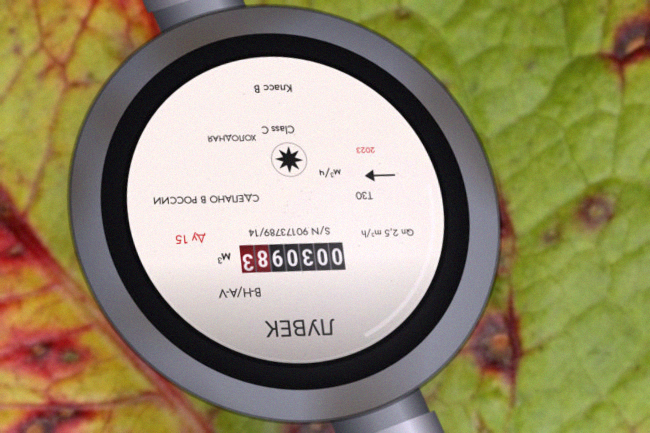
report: 309.83m³
